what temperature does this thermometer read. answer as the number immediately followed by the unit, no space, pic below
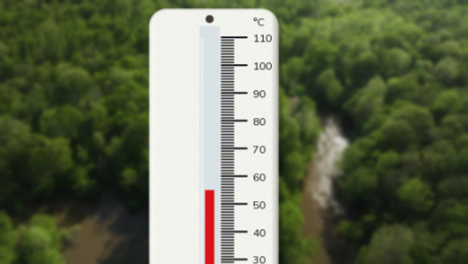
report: 55°C
